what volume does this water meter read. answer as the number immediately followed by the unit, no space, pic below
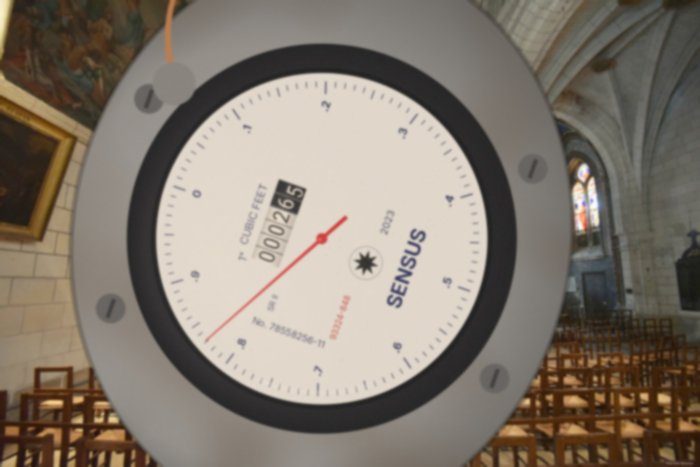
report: 264.83ft³
